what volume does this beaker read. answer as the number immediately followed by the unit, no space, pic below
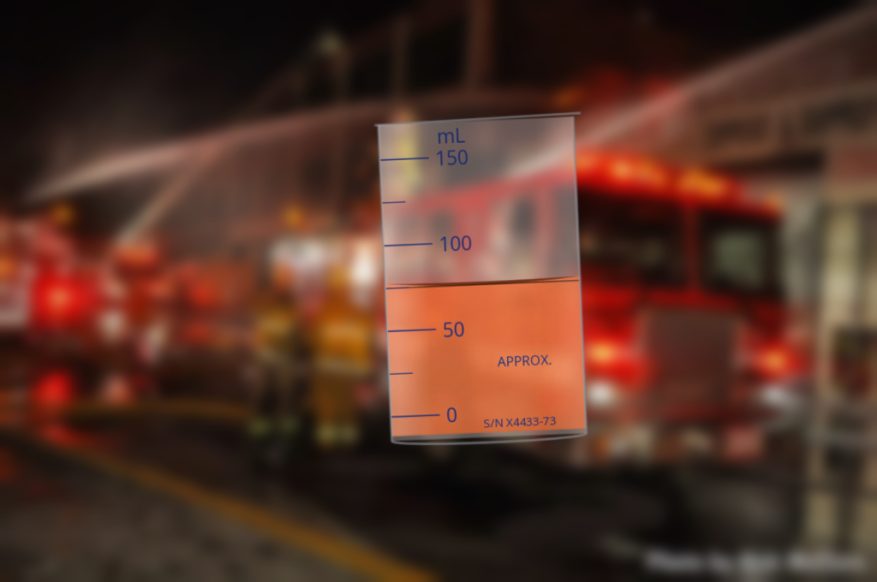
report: 75mL
